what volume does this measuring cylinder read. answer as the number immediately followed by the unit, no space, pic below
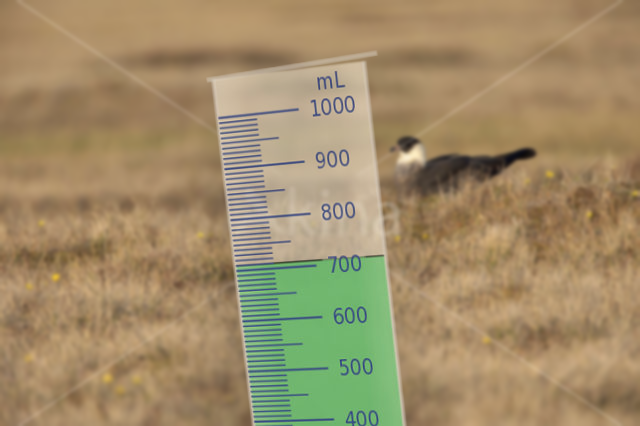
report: 710mL
